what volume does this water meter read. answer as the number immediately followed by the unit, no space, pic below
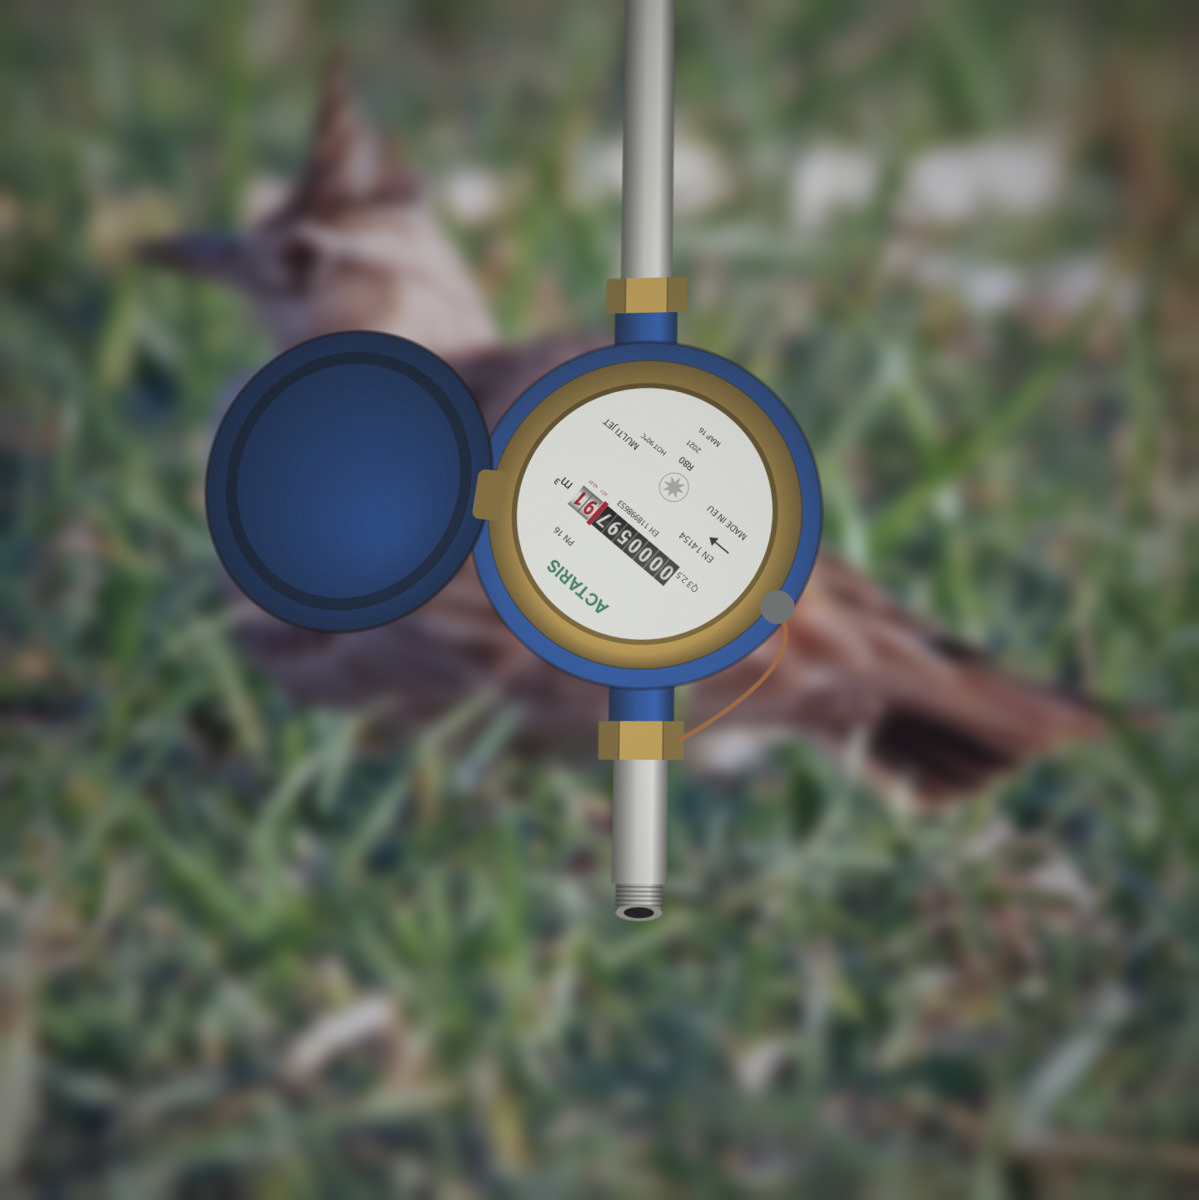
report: 597.91m³
